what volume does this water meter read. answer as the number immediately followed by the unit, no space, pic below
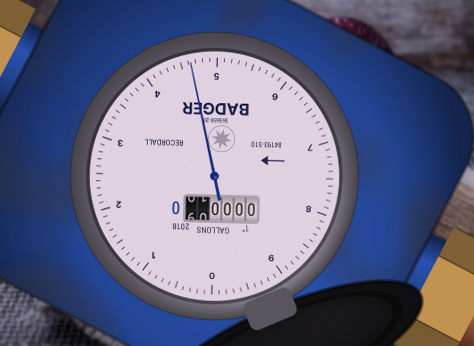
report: 94.6gal
